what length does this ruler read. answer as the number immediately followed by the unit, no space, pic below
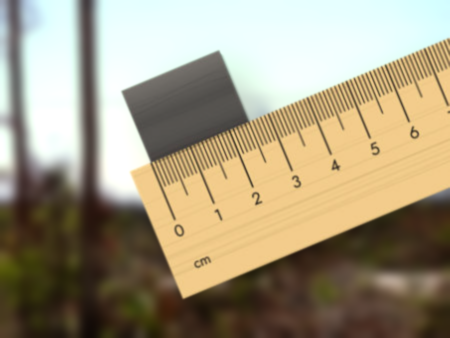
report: 2.5cm
